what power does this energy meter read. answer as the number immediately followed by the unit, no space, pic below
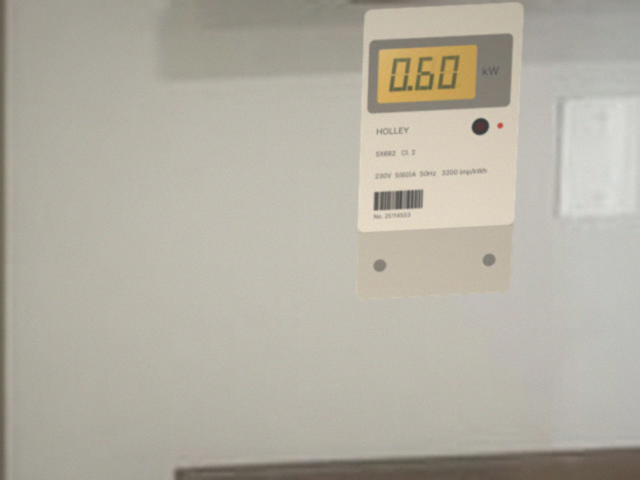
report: 0.60kW
